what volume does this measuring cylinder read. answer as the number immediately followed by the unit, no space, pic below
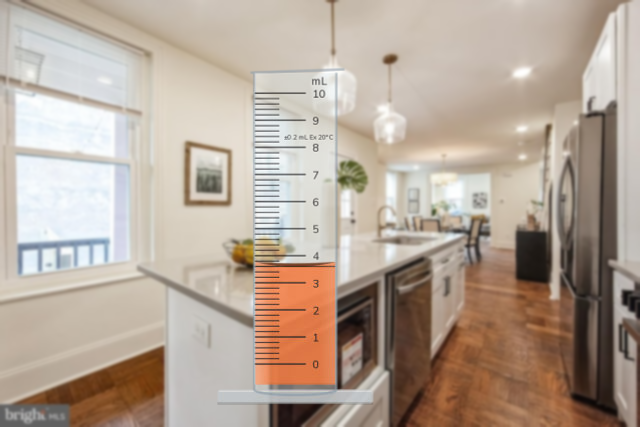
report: 3.6mL
